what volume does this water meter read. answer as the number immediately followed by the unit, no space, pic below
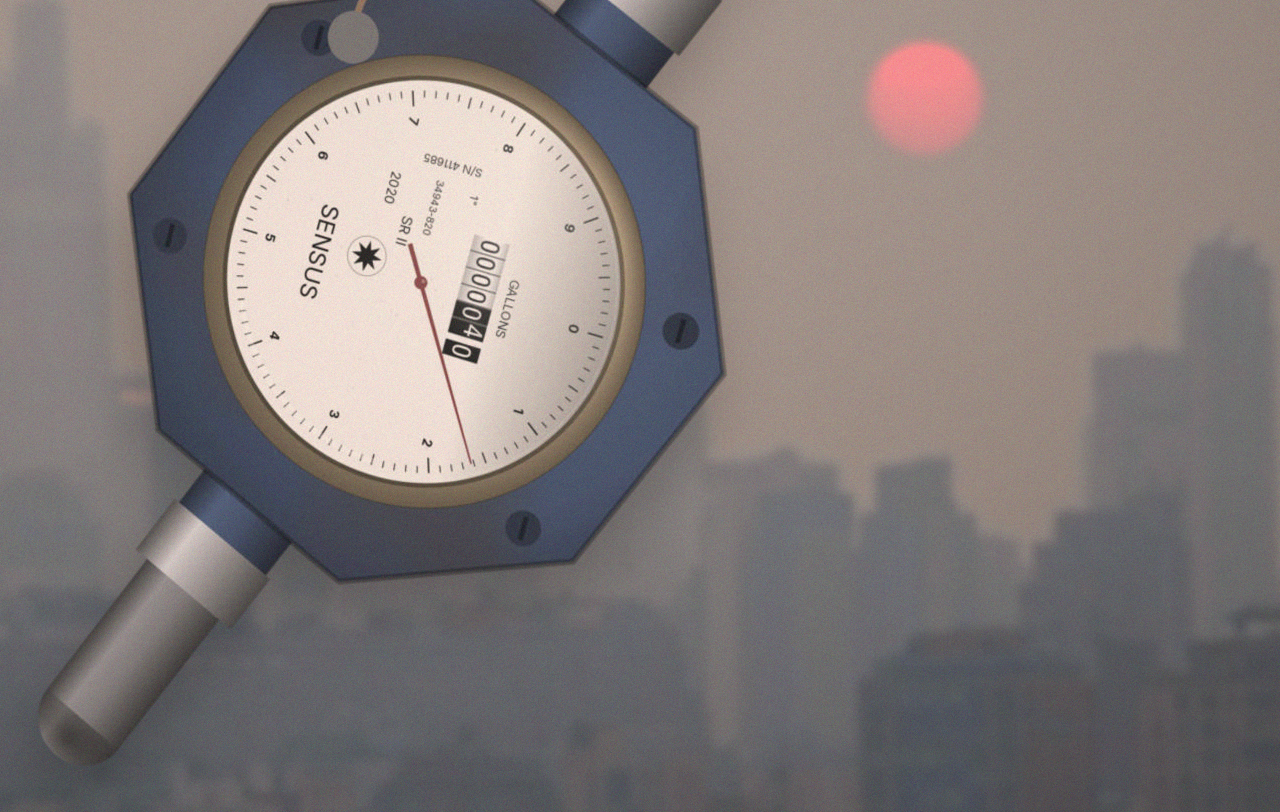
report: 41.6gal
